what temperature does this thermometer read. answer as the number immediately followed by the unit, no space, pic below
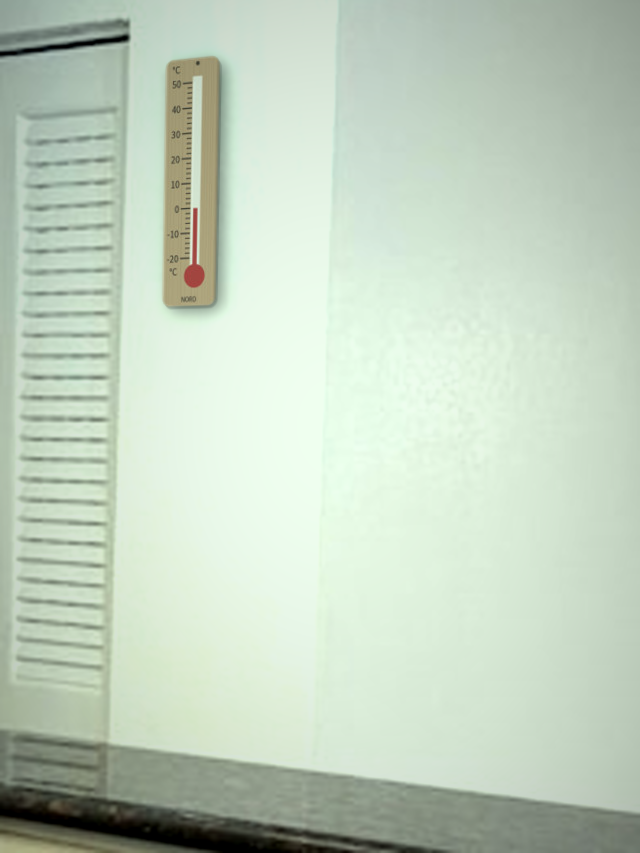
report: 0°C
